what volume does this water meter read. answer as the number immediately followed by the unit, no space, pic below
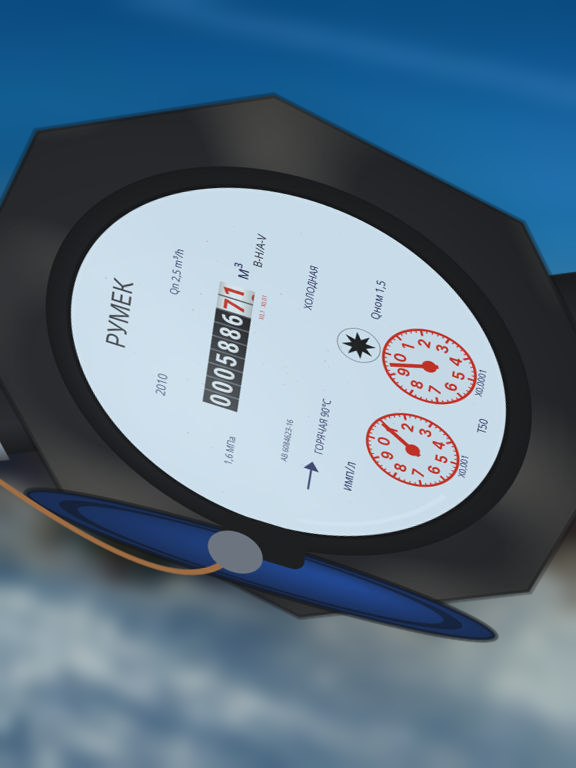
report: 5886.7109m³
